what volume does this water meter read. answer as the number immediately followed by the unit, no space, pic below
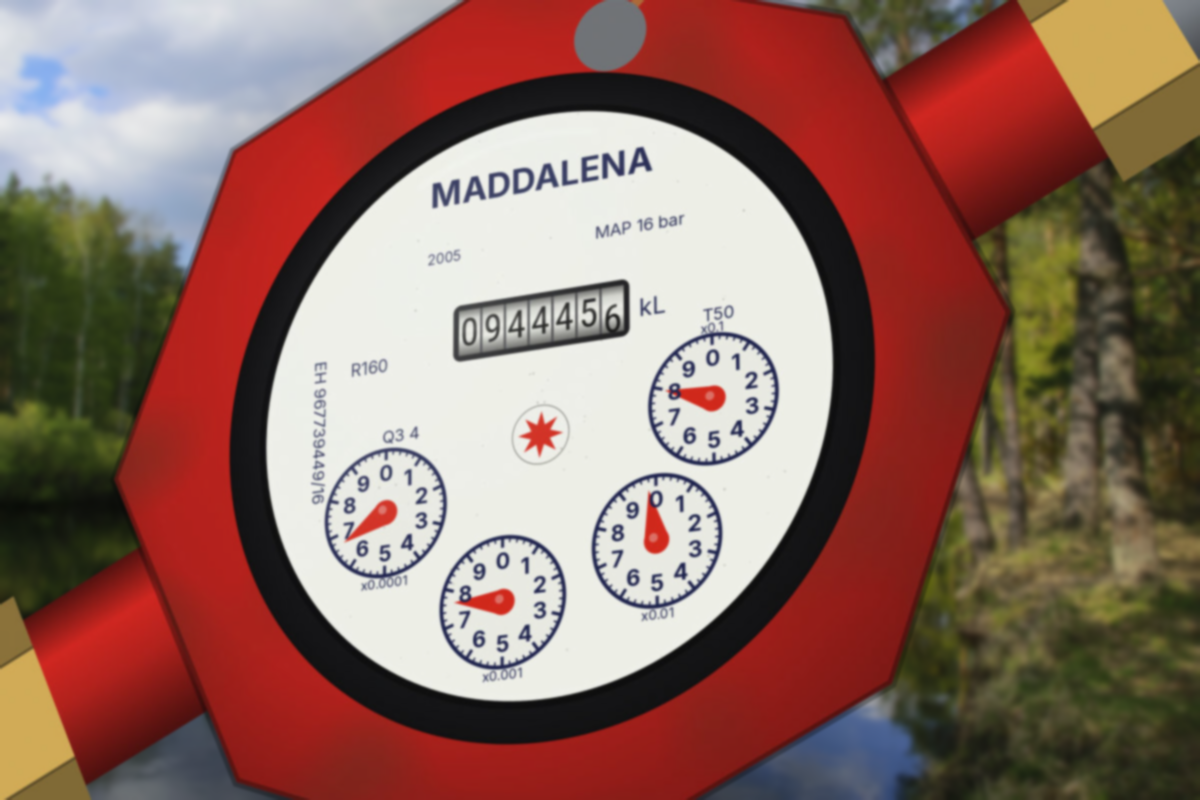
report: 944455.7976kL
